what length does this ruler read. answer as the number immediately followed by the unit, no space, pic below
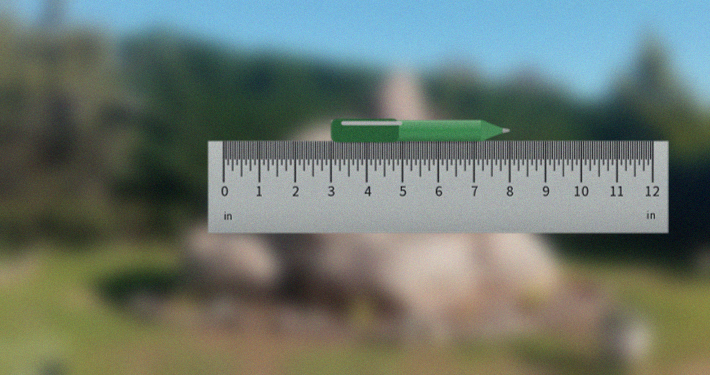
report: 5in
